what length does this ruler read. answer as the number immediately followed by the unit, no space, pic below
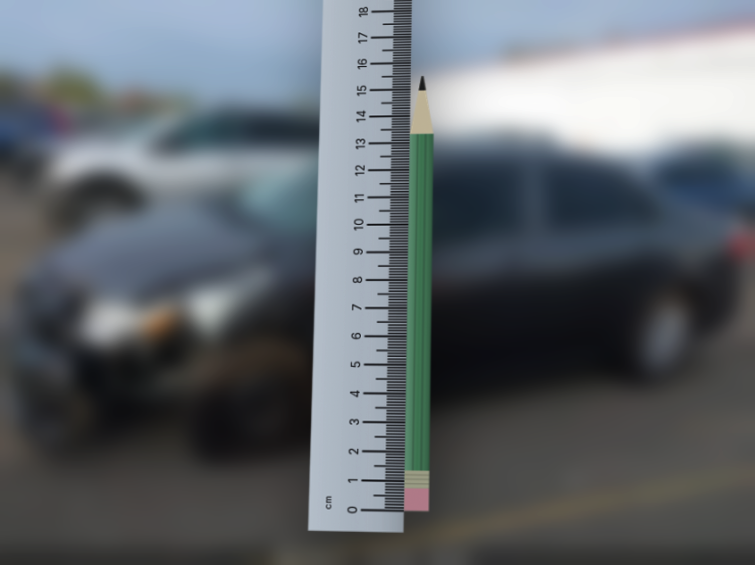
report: 15.5cm
